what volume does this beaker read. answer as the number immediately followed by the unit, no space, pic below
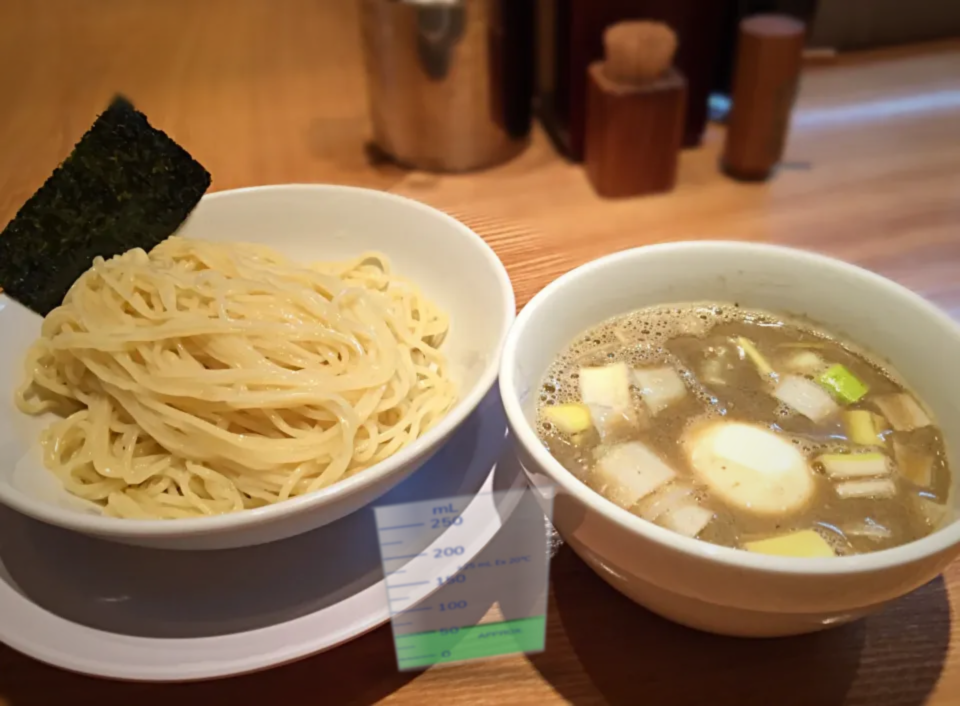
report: 50mL
